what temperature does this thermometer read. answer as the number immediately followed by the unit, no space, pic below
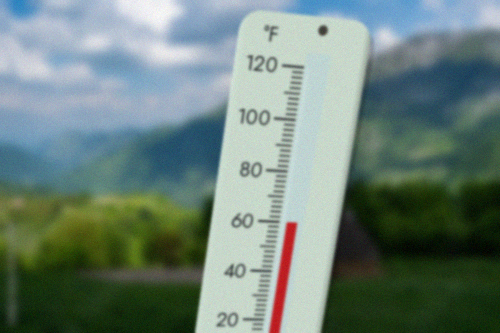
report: 60°F
